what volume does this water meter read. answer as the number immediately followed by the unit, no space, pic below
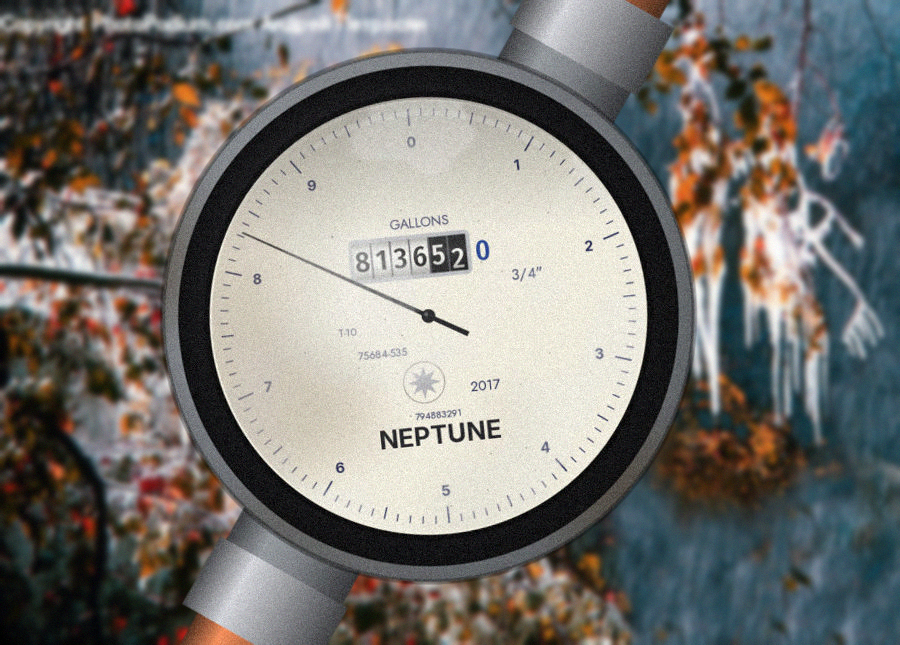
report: 8136518.3gal
